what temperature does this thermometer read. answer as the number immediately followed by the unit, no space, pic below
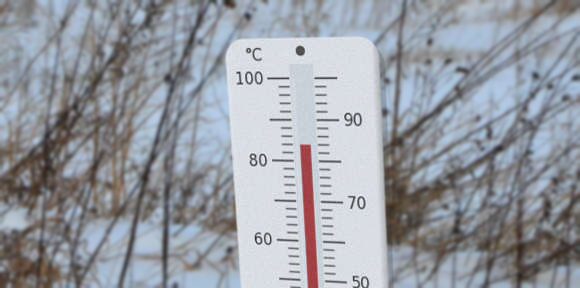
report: 84°C
